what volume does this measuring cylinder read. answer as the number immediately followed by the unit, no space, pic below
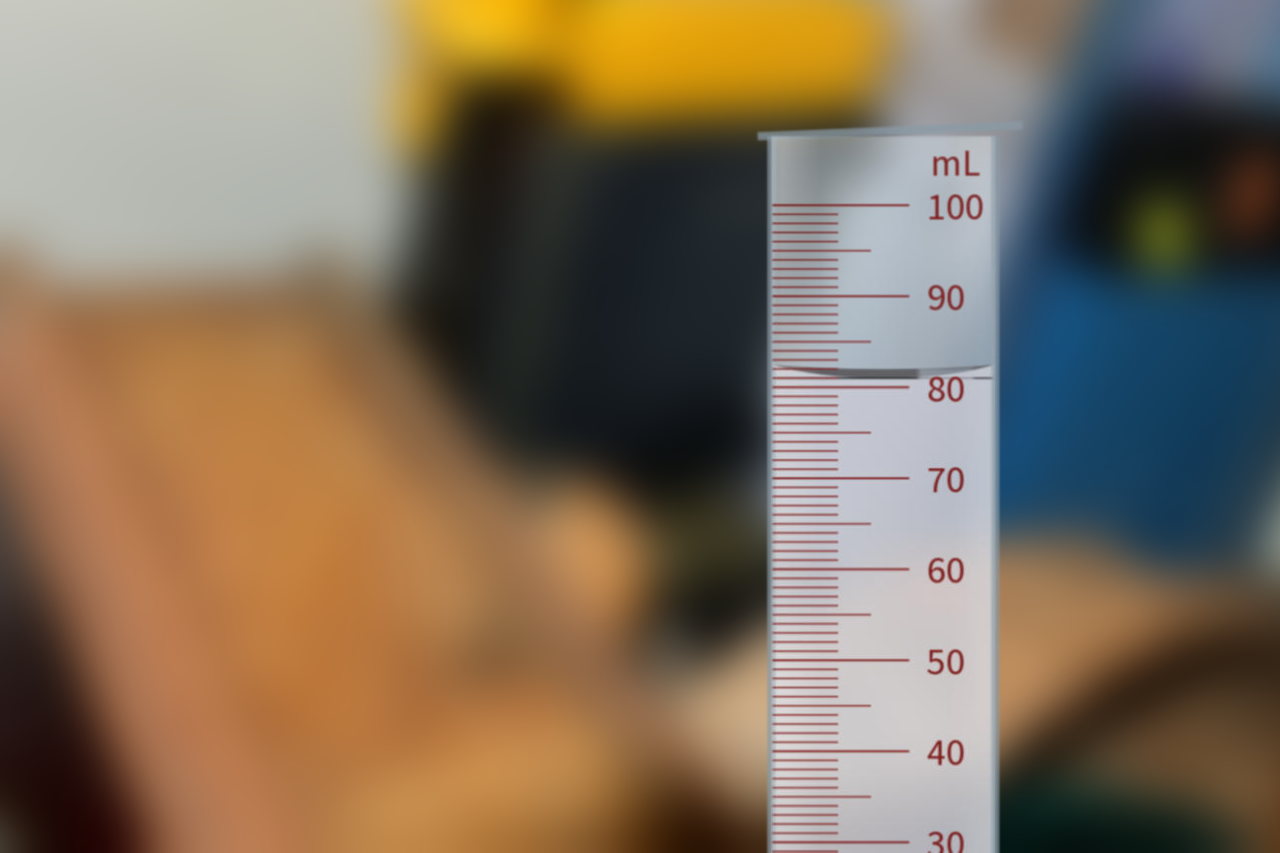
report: 81mL
